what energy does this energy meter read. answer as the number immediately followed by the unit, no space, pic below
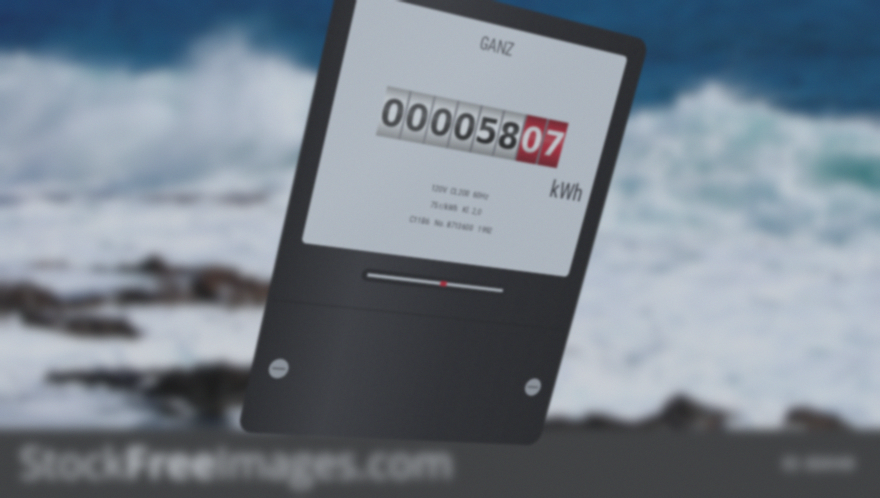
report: 58.07kWh
